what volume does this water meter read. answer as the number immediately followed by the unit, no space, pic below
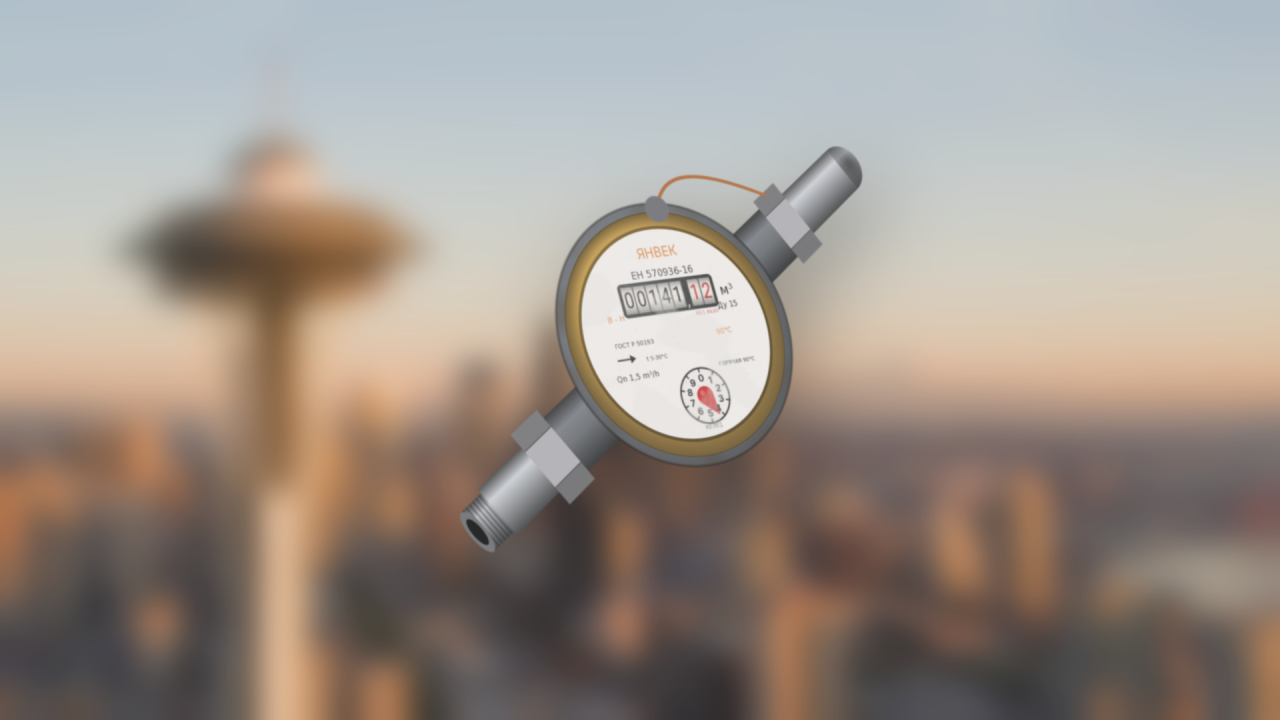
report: 141.124m³
